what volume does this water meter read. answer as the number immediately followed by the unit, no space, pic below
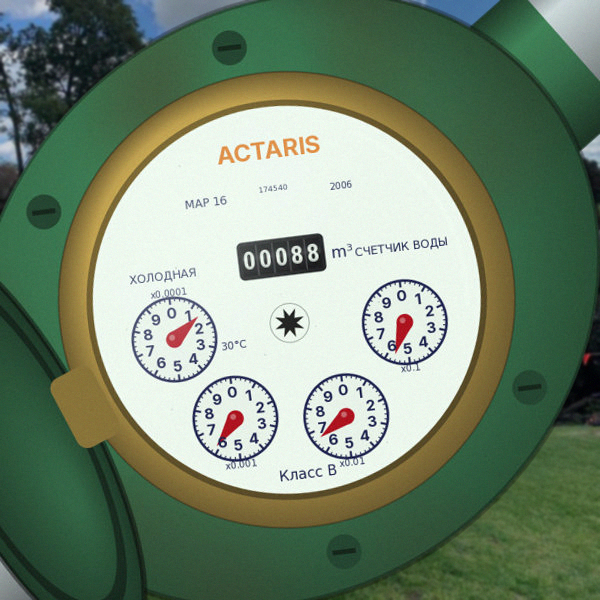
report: 88.5661m³
